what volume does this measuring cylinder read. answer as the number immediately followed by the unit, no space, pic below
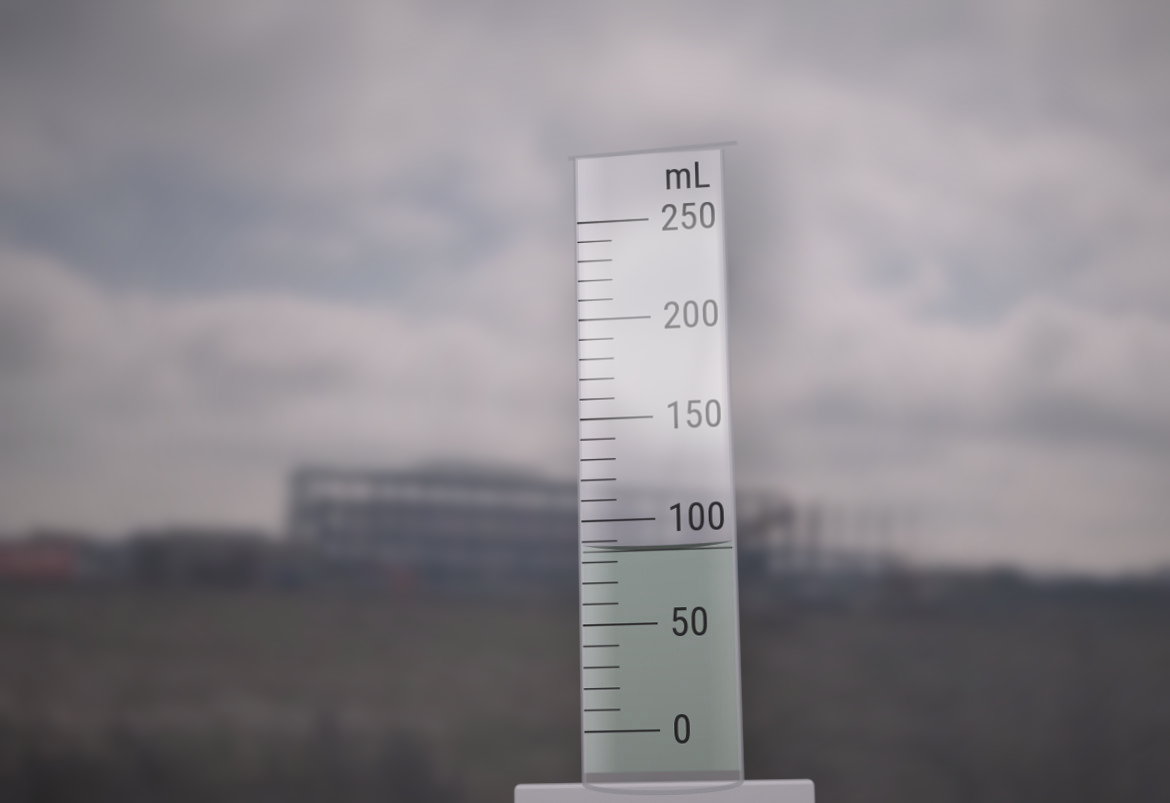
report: 85mL
